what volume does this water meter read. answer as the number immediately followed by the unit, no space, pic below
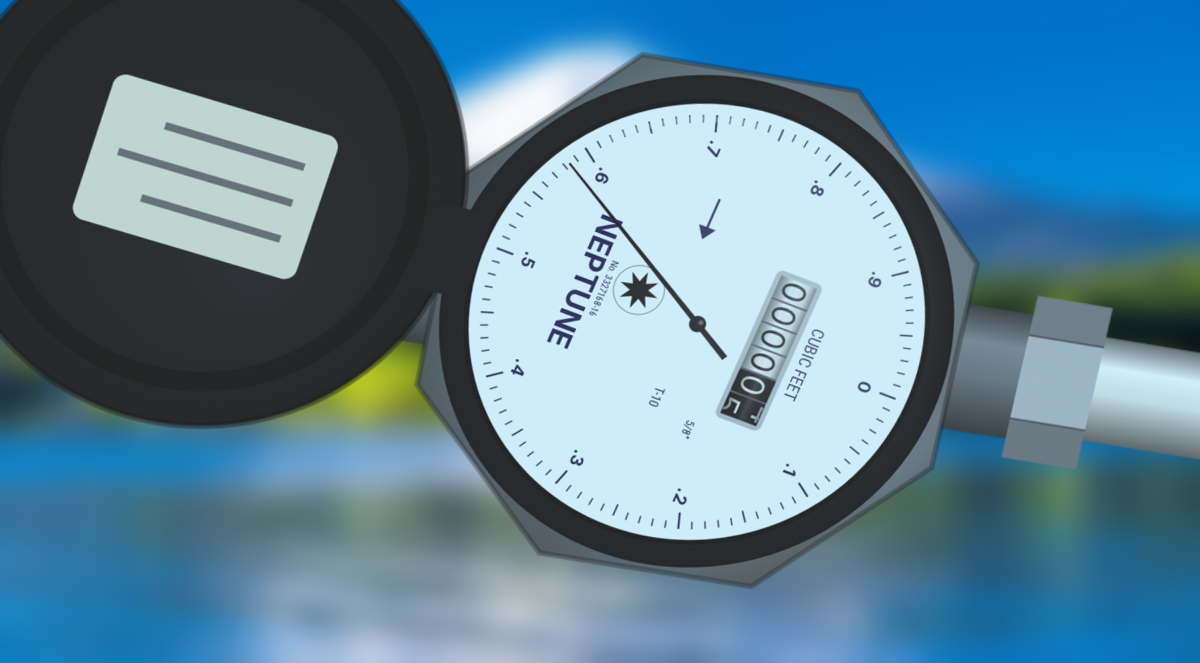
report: 4.58ft³
